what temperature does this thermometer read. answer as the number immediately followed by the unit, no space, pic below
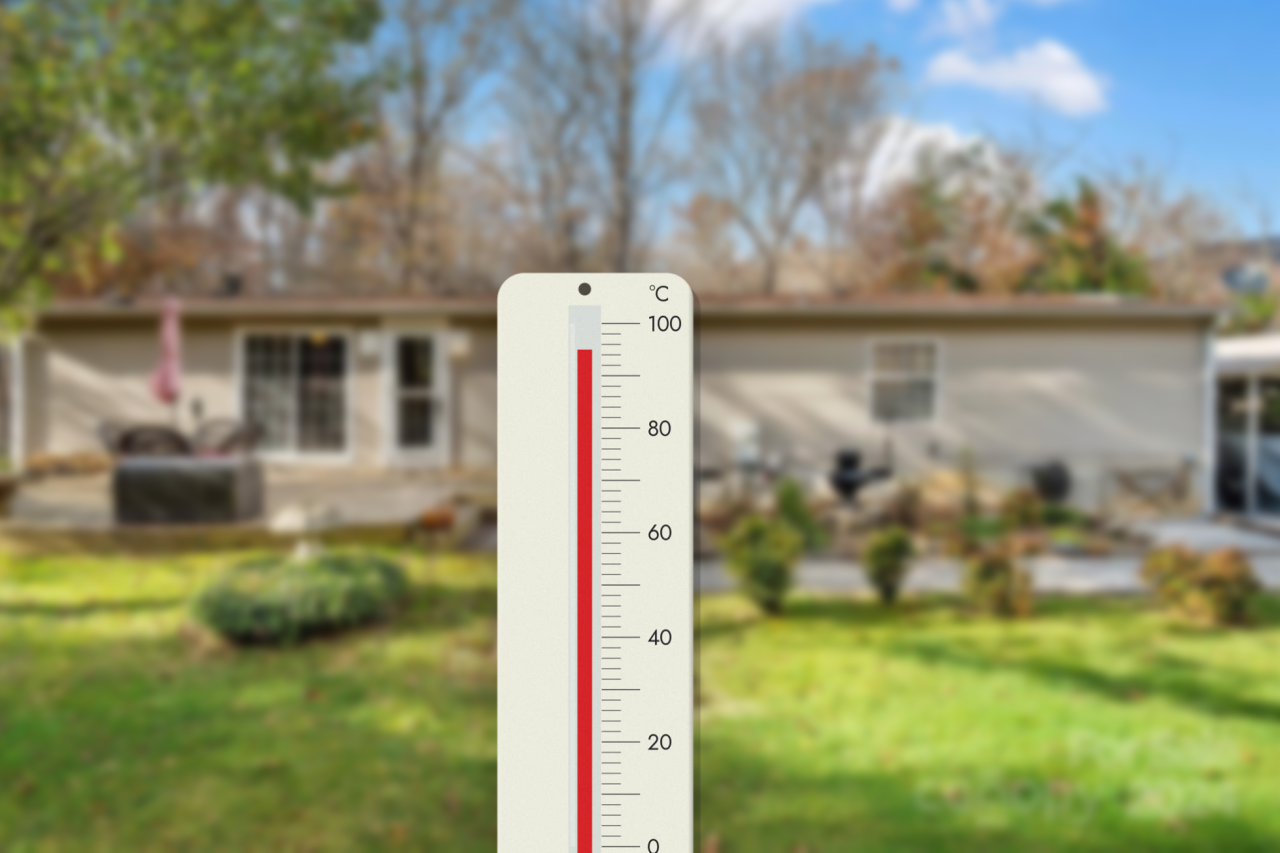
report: 95°C
